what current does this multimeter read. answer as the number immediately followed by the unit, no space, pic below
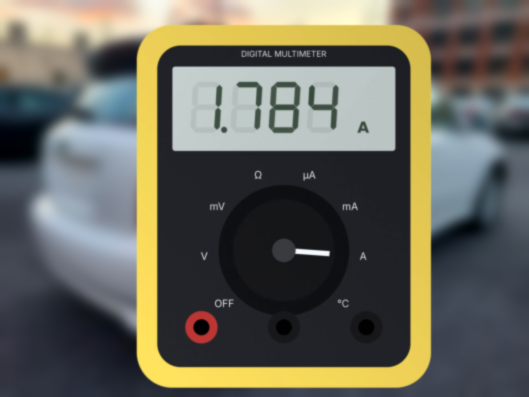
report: 1.784A
